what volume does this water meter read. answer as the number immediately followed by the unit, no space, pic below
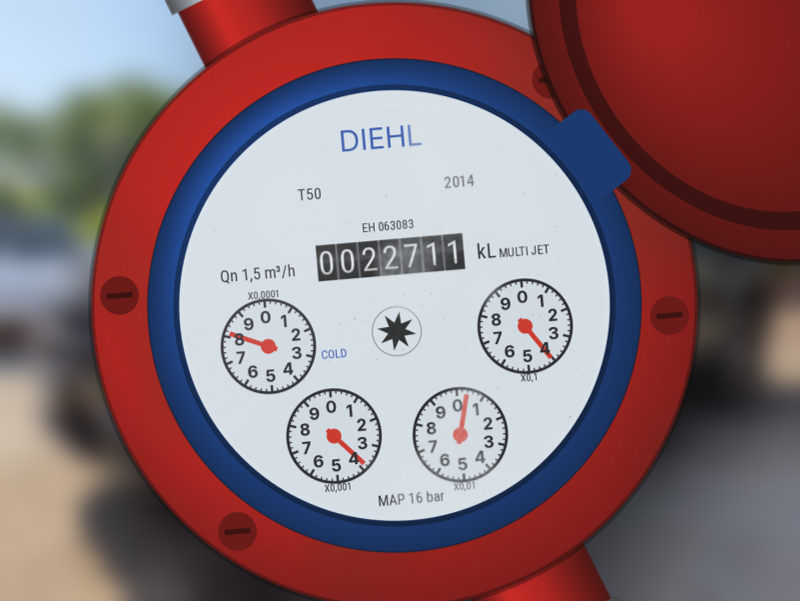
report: 22711.4038kL
